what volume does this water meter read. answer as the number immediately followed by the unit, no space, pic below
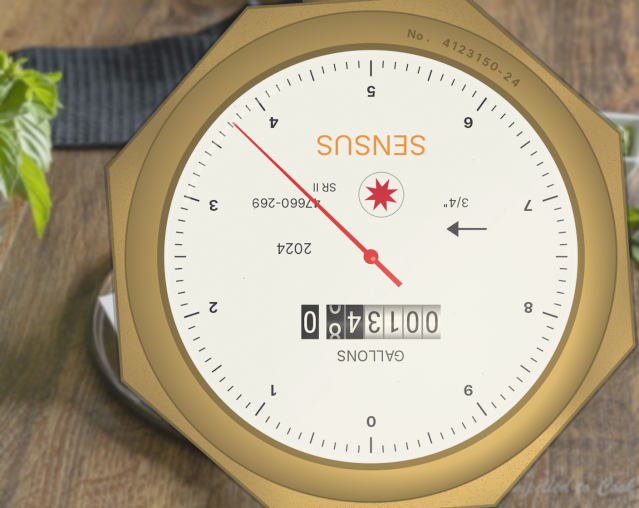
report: 13483.7gal
